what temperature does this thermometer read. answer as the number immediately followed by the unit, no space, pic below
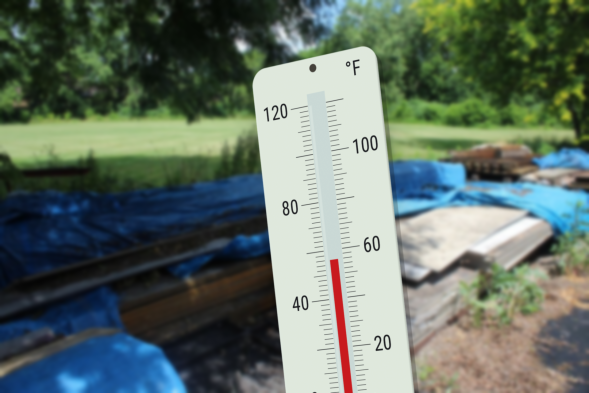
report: 56°F
